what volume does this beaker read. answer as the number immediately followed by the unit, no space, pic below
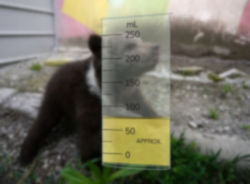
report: 75mL
